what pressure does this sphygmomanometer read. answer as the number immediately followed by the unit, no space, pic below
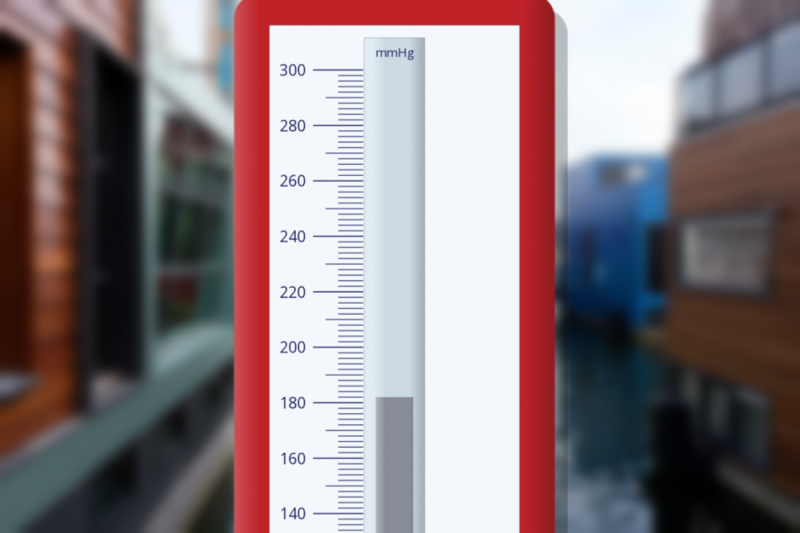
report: 182mmHg
